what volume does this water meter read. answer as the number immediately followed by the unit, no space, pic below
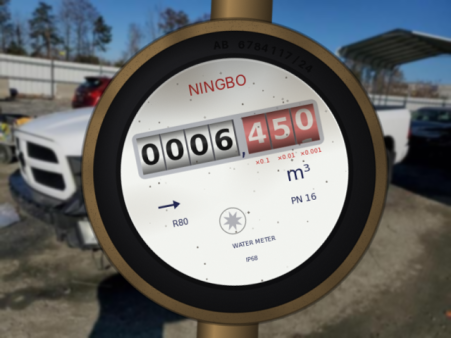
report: 6.450m³
